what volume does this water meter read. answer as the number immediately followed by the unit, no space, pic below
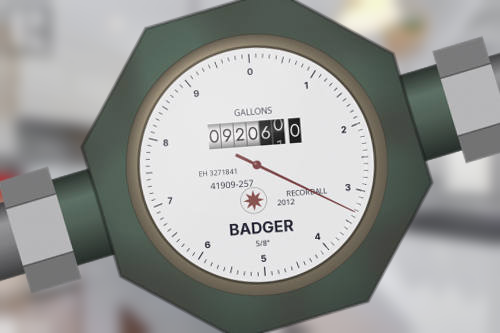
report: 920603.3gal
